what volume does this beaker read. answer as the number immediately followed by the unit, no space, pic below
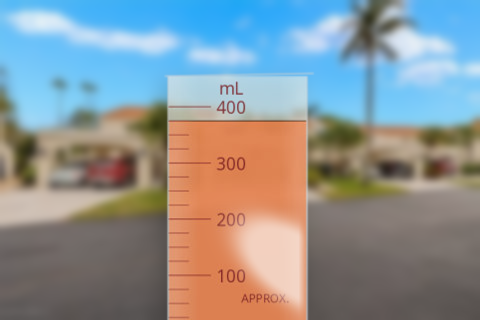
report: 375mL
